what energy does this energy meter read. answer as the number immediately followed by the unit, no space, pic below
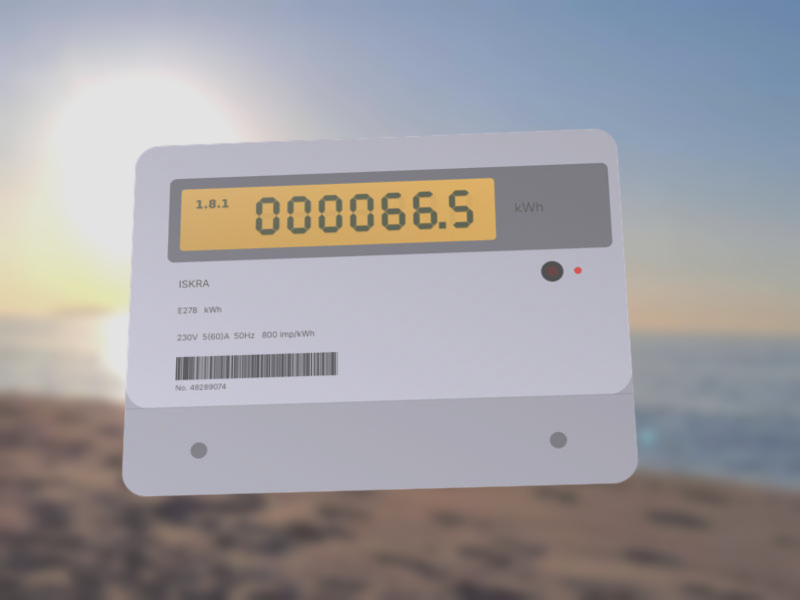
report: 66.5kWh
